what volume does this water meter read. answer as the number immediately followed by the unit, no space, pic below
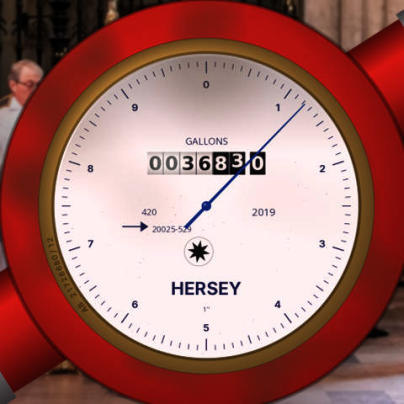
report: 36831.2gal
